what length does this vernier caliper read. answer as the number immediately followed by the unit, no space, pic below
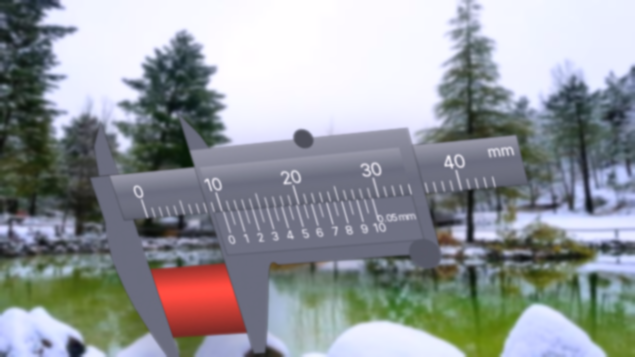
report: 10.2mm
